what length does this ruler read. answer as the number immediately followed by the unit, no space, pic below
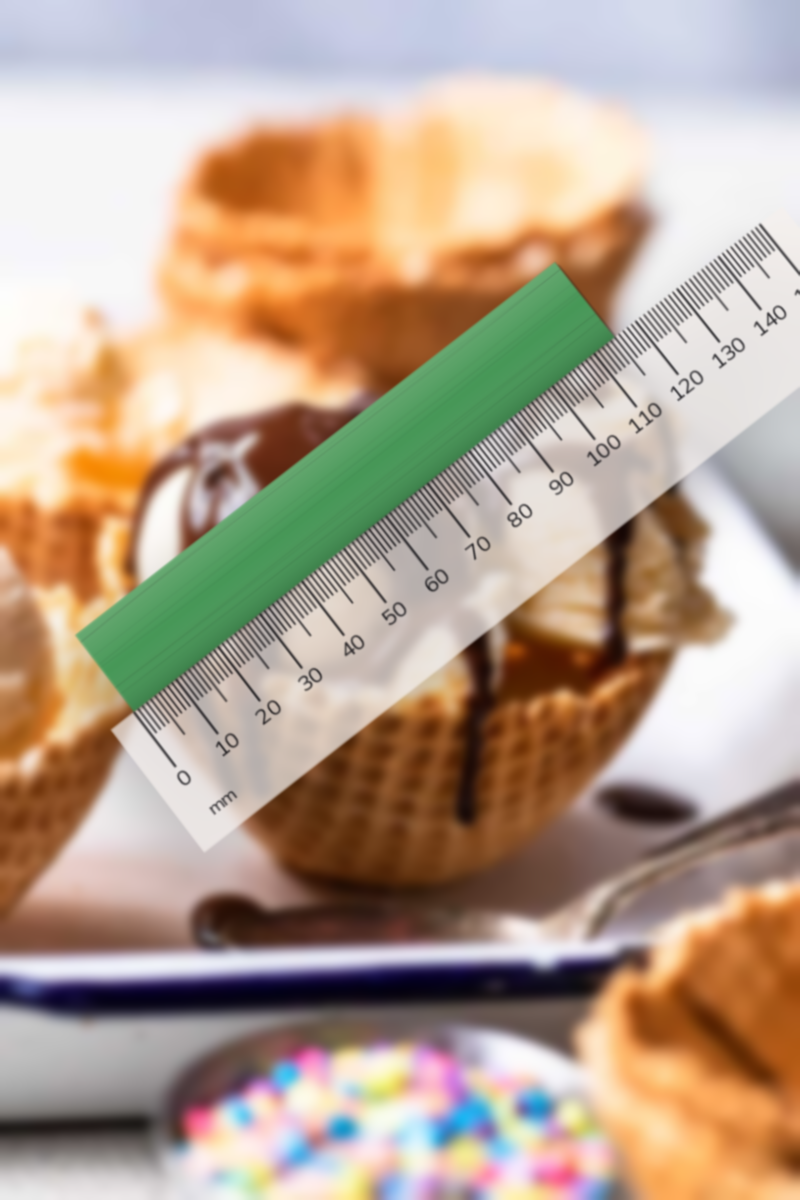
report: 115mm
